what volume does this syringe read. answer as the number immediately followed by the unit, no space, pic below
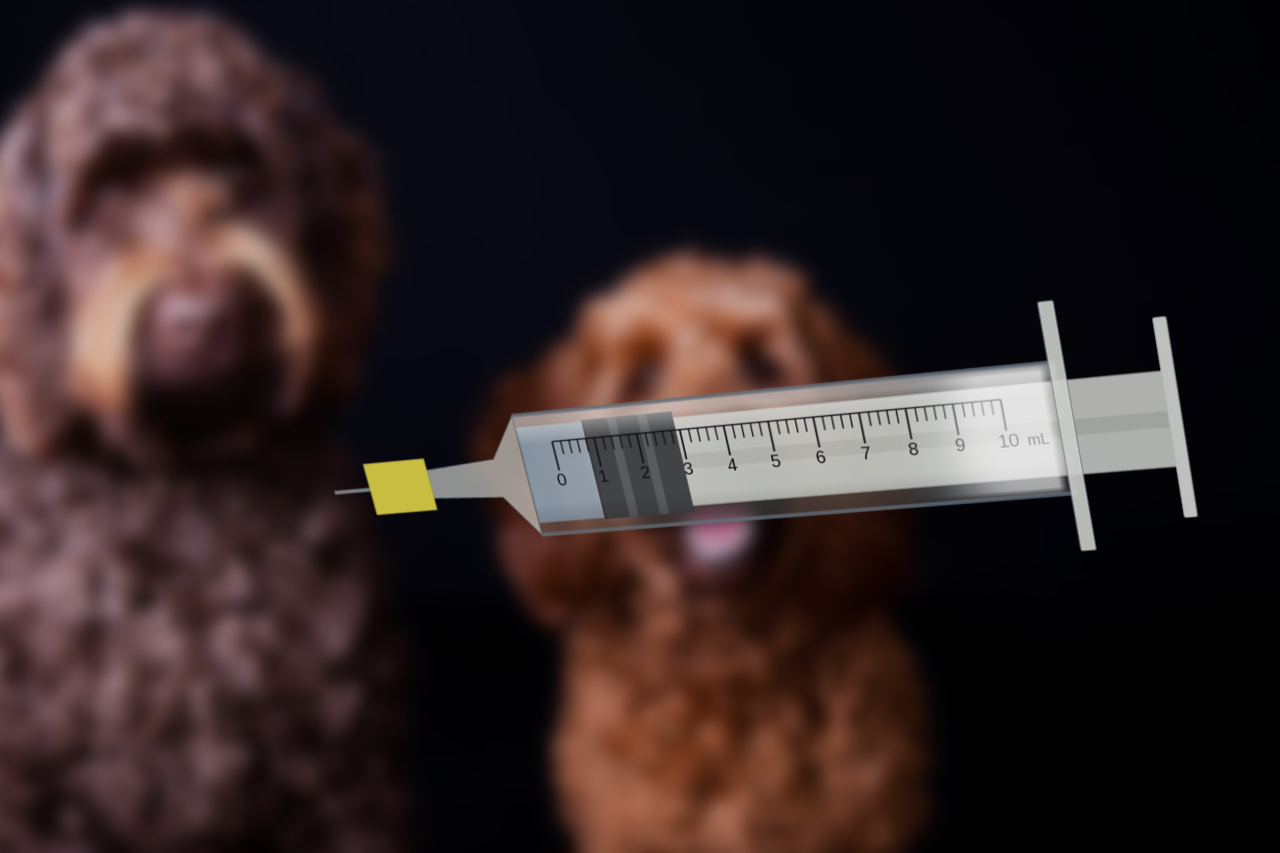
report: 0.8mL
